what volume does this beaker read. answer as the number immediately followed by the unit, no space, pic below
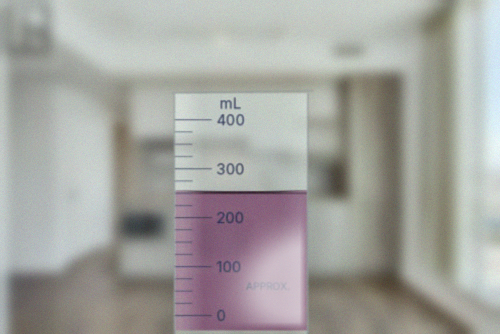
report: 250mL
